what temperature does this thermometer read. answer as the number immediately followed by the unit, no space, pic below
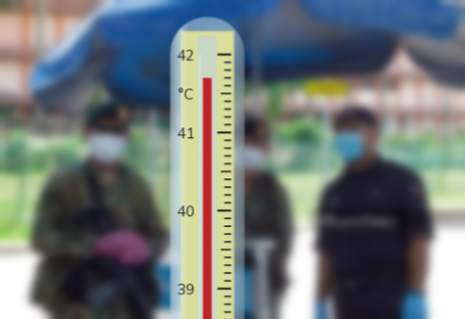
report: 41.7°C
